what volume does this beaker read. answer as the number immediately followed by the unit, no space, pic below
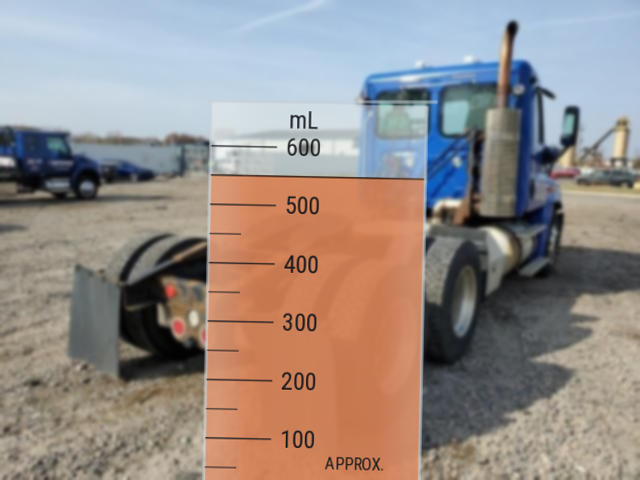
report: 550mL
